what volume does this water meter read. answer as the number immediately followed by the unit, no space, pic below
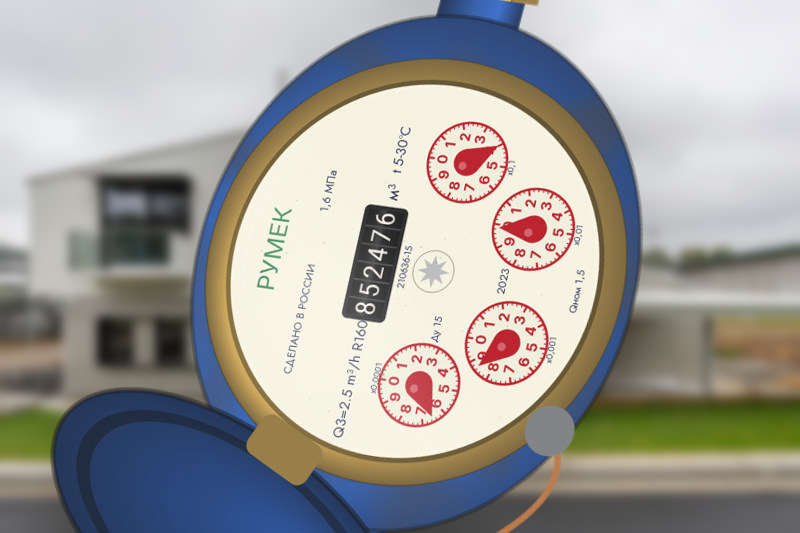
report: 852476.3986m³
